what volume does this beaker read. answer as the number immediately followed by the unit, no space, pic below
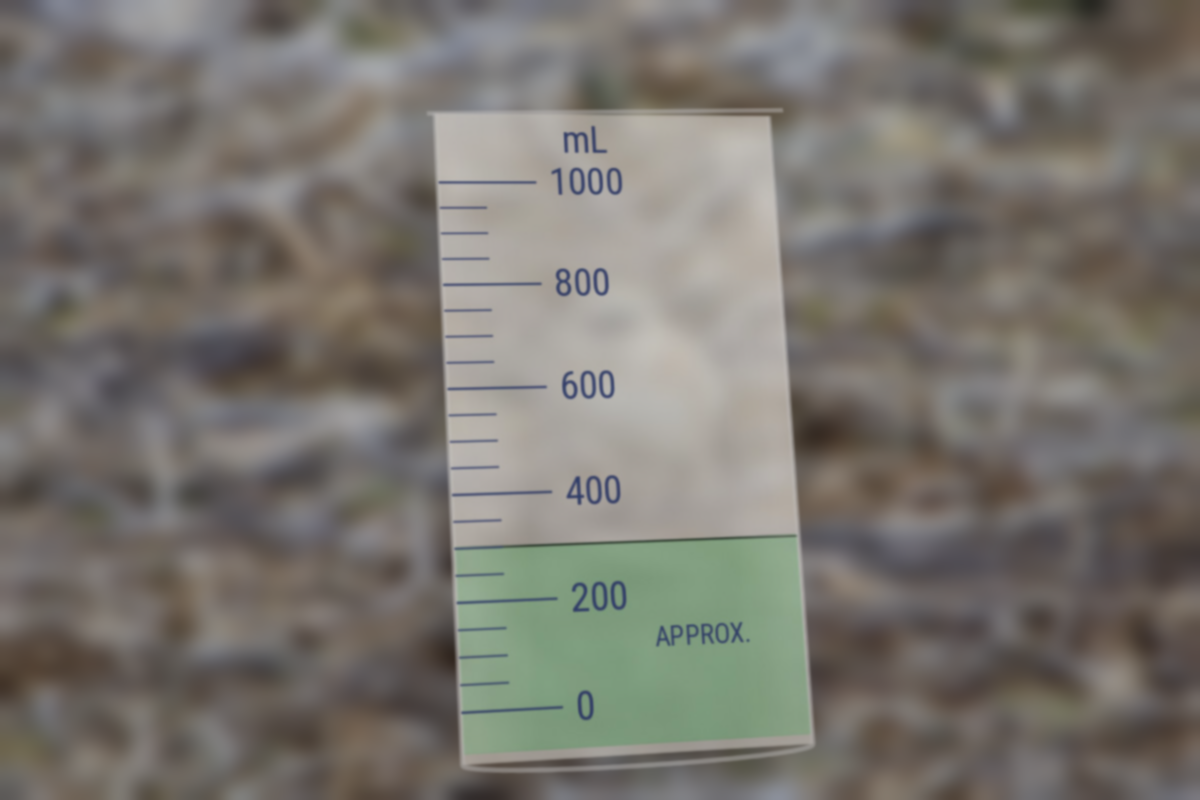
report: 300mL
